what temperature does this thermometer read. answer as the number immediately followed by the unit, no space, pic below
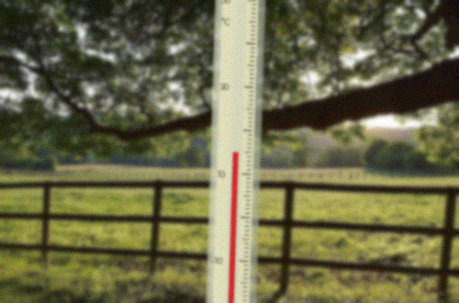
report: 15°C
